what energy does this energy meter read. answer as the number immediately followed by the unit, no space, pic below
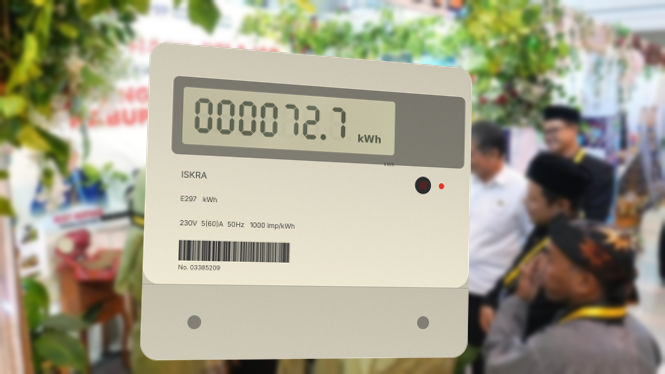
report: 72.7kWh
